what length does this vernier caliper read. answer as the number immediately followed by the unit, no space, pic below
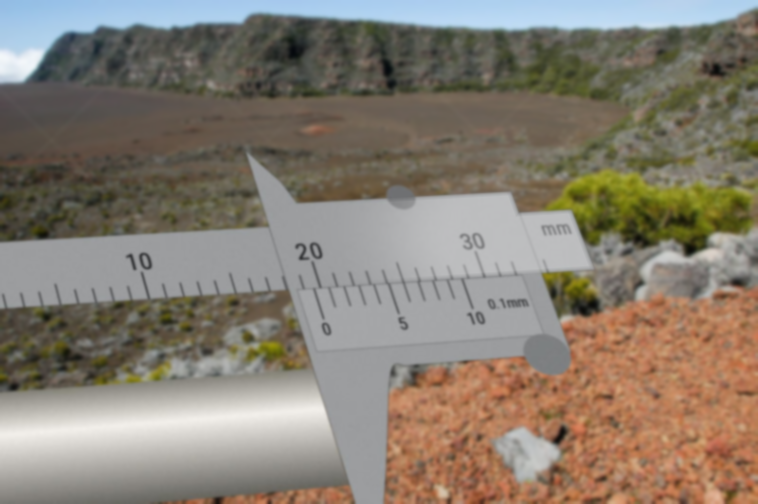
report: 19.6mm
